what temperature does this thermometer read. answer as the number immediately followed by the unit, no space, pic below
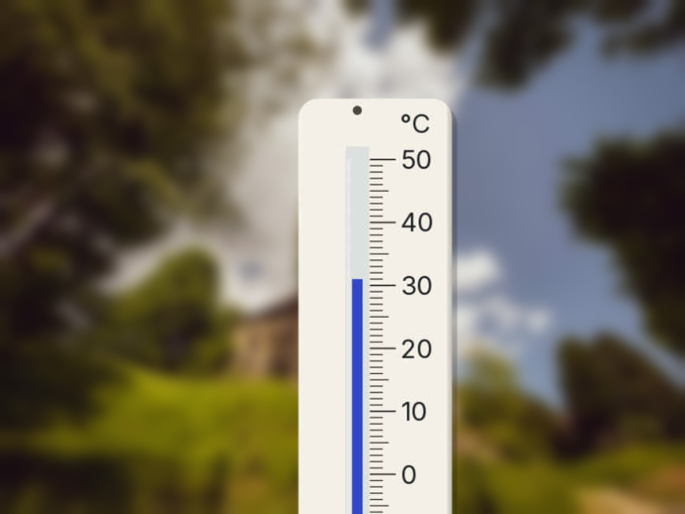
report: 31°C
